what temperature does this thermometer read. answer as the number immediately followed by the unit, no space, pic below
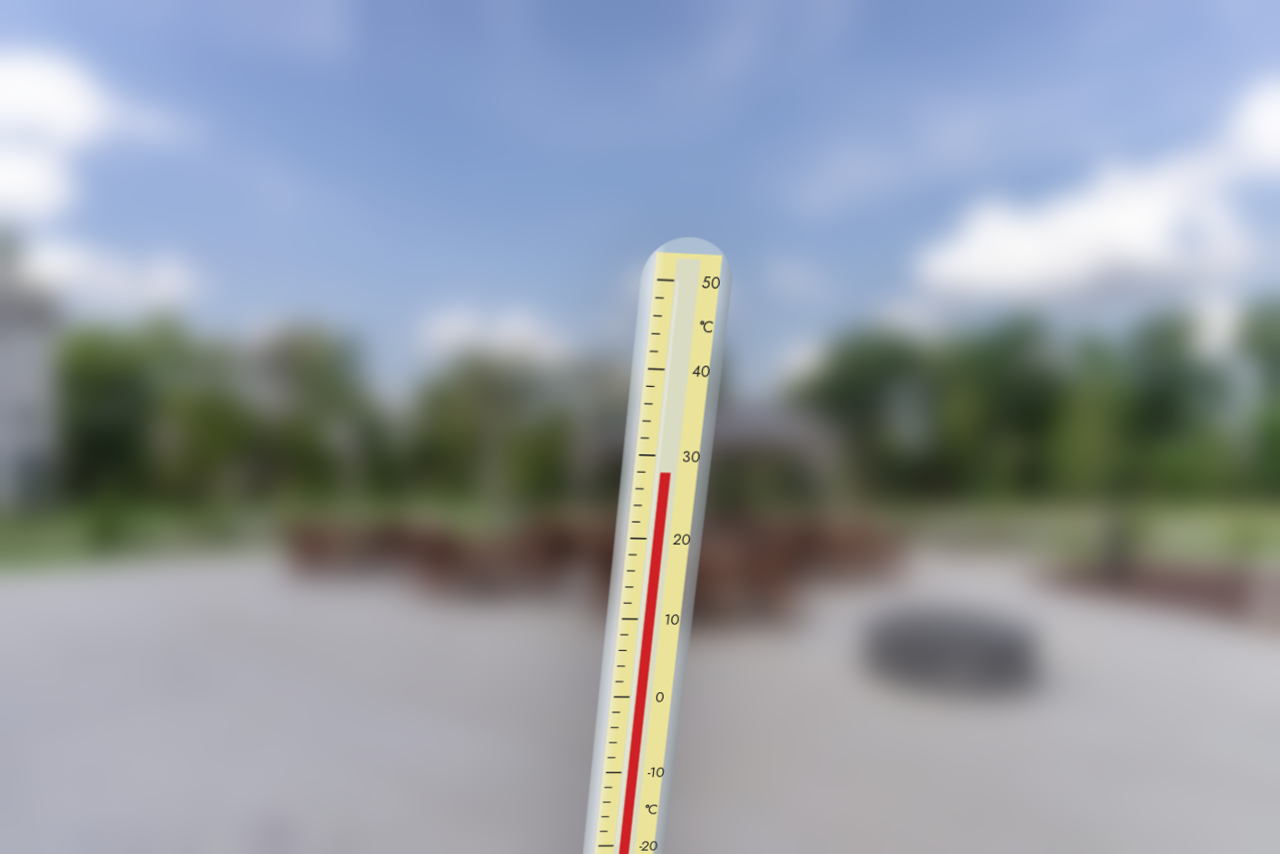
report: 28°C
